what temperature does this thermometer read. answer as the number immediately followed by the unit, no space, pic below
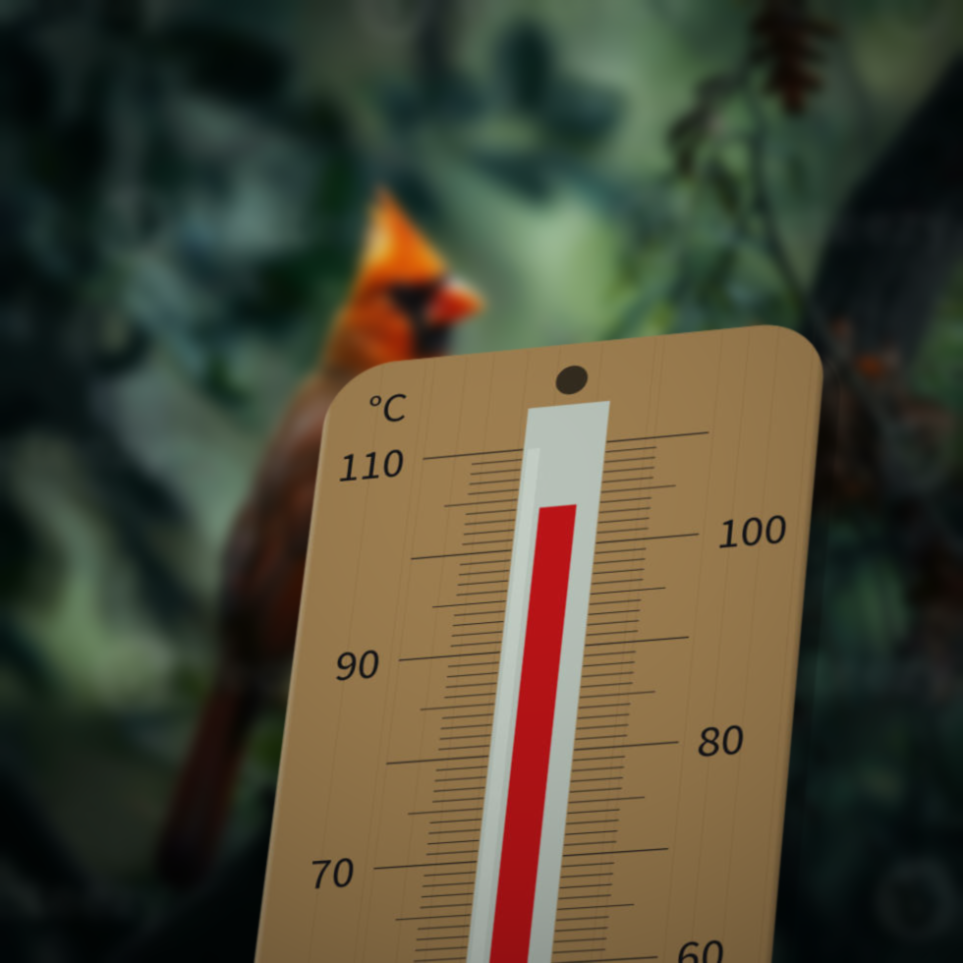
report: 104°C
